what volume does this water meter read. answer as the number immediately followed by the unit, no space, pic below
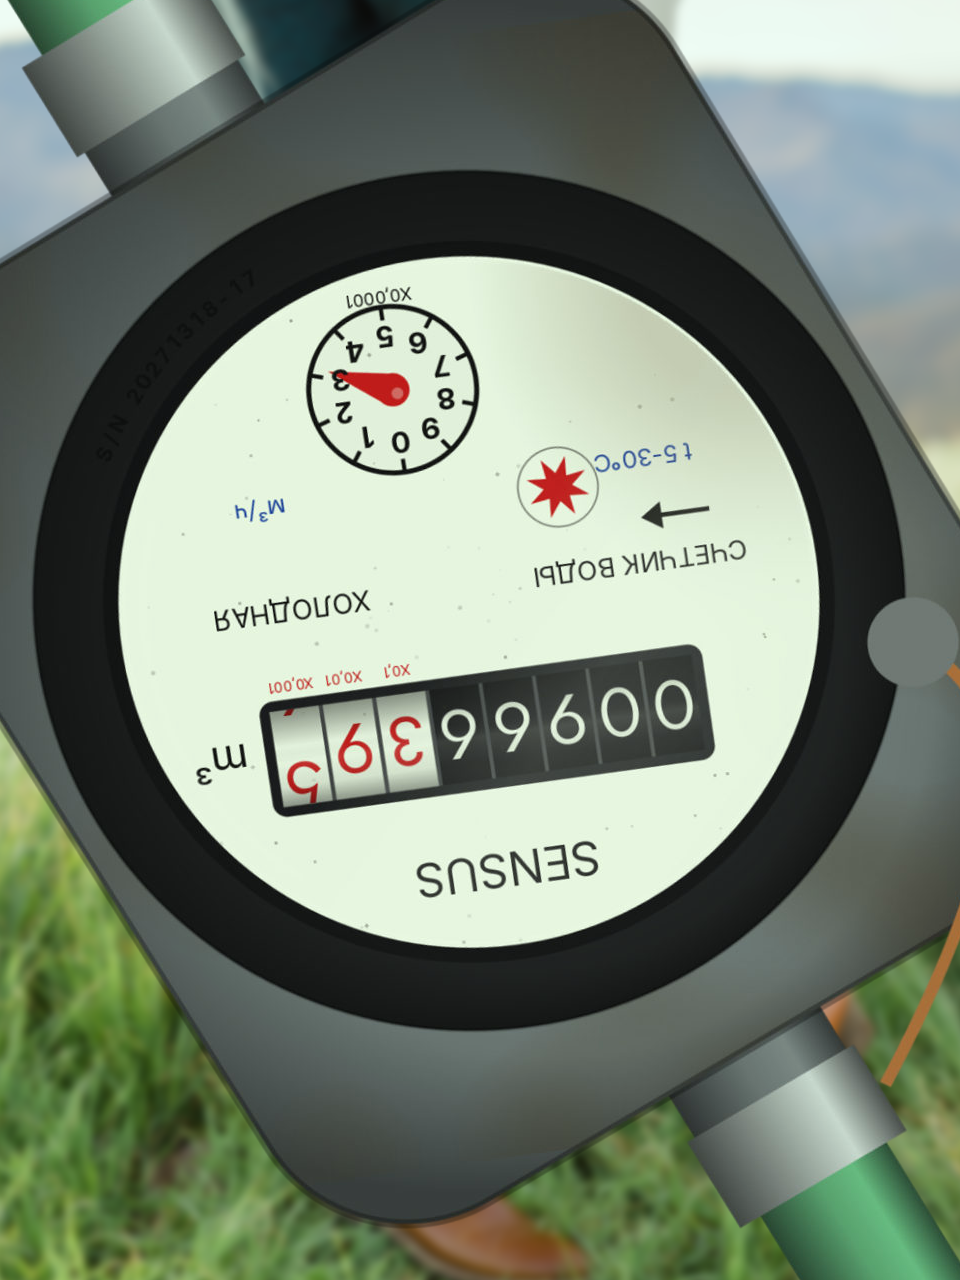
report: 966.3953m³
